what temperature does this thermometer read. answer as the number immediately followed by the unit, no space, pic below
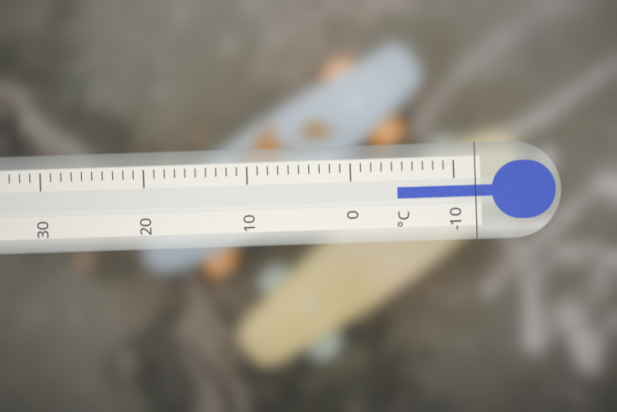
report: -4.5°C
